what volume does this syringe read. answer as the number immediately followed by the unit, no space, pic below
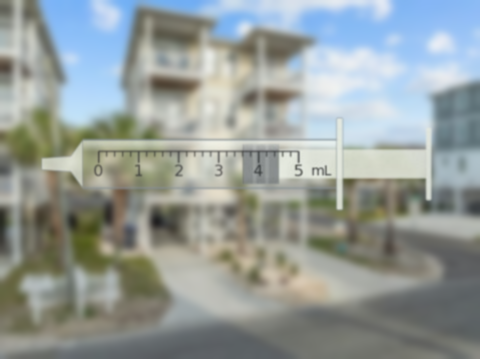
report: 3.6mL
